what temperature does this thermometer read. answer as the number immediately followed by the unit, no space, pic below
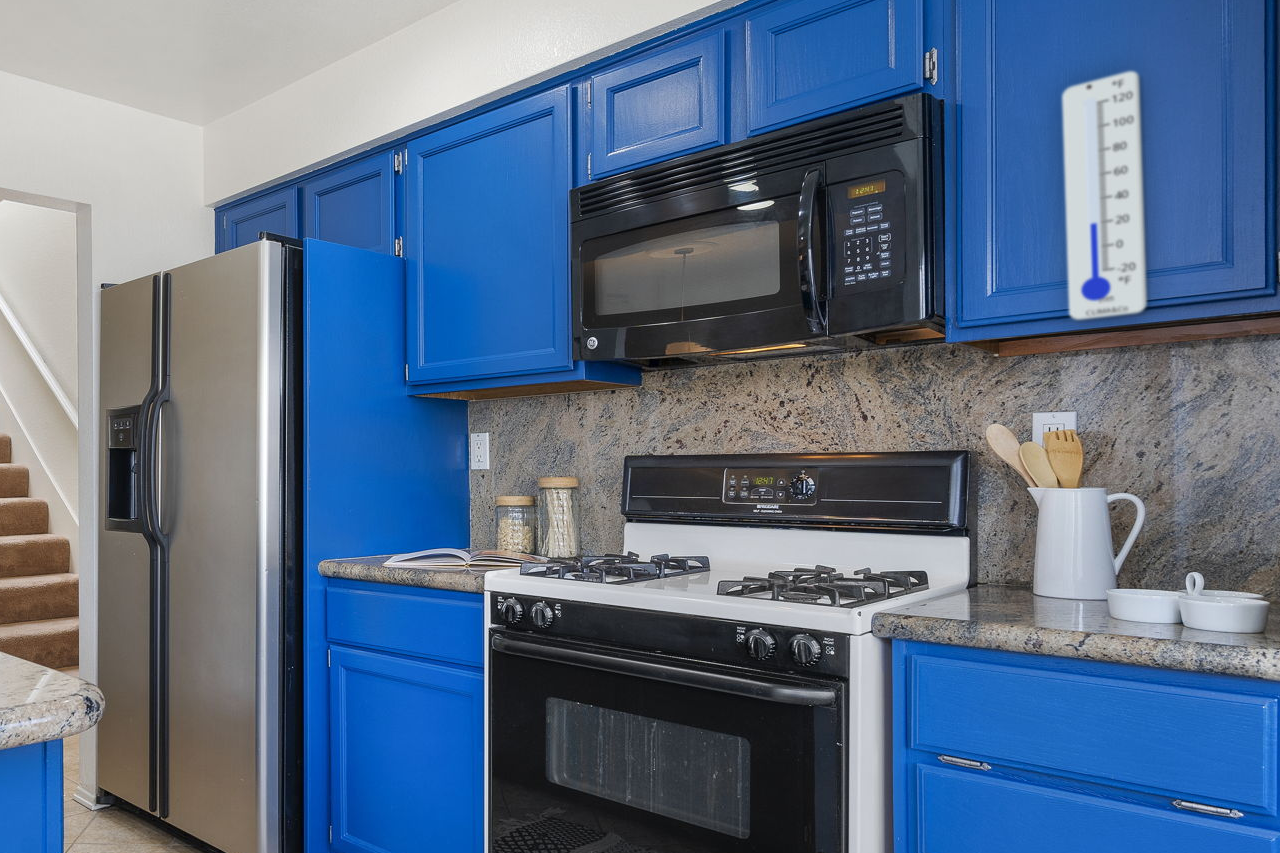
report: 20°F
